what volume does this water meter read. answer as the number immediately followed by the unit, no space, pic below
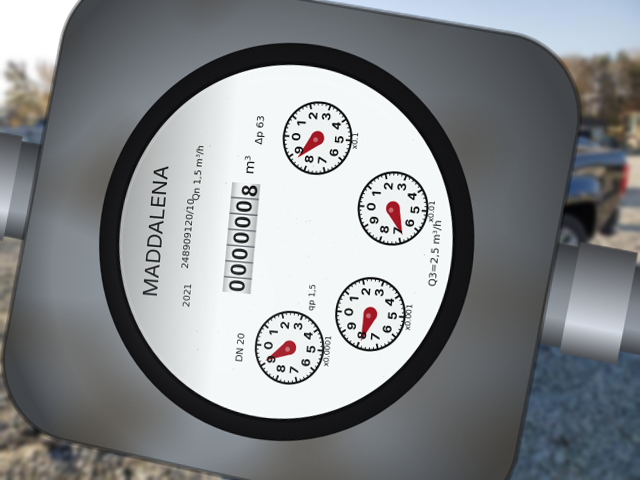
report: 7.8679m³
